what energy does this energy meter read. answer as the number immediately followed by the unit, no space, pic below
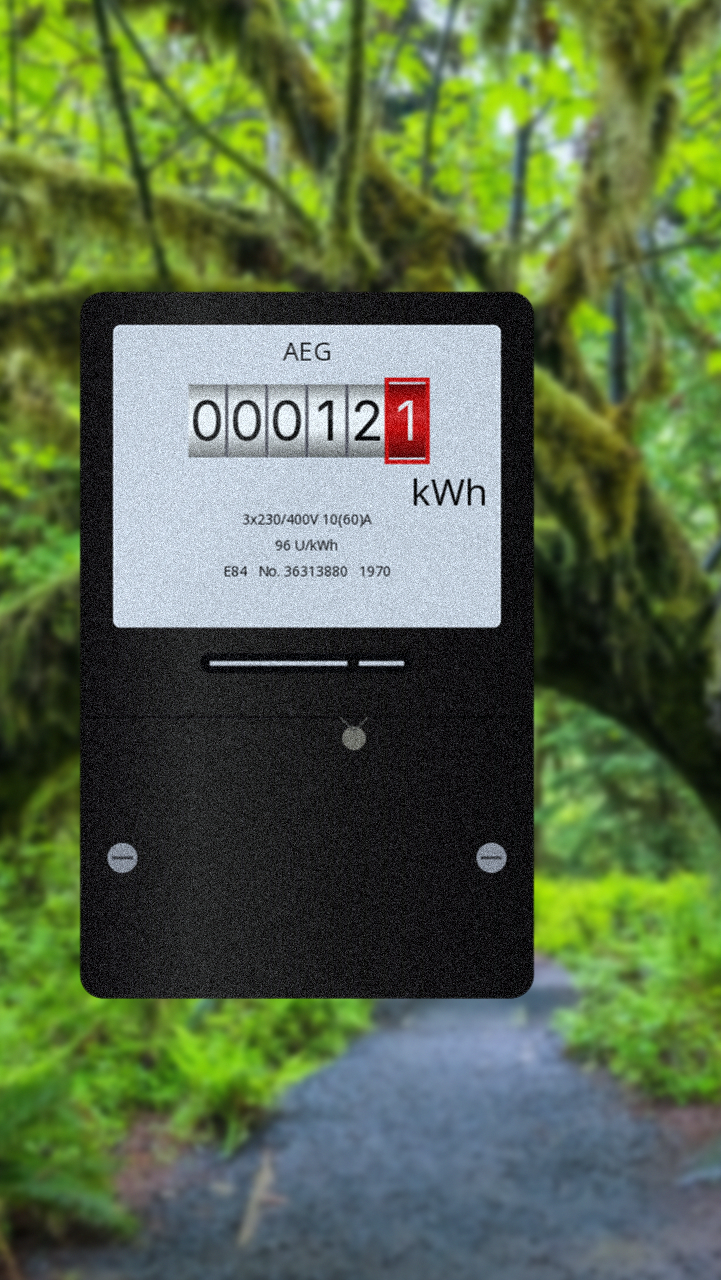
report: 12.1kWh
